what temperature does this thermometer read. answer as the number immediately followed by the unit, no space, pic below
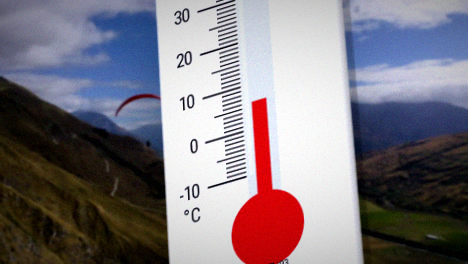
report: 6°C
